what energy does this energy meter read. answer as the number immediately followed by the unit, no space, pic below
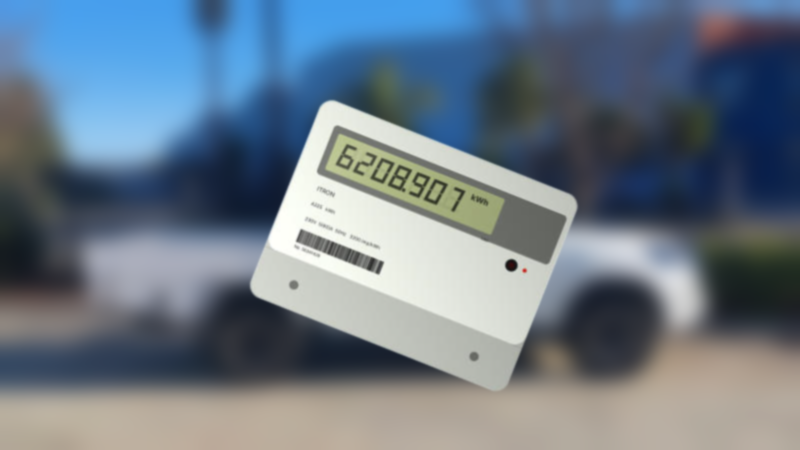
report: 6208.907kWh
